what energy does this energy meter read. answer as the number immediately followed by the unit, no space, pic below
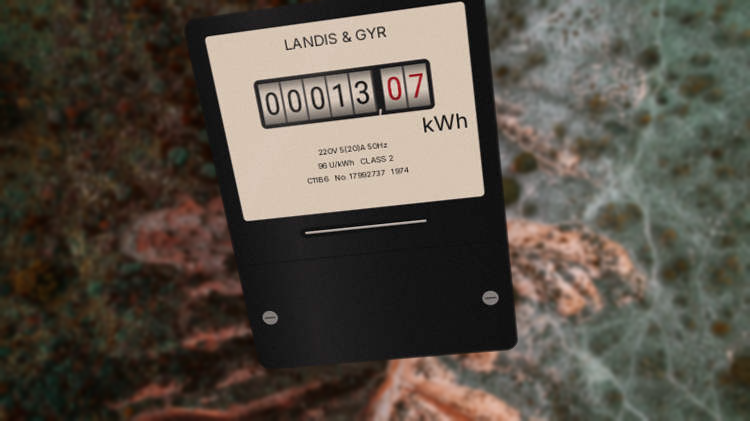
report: 13.07kWh
